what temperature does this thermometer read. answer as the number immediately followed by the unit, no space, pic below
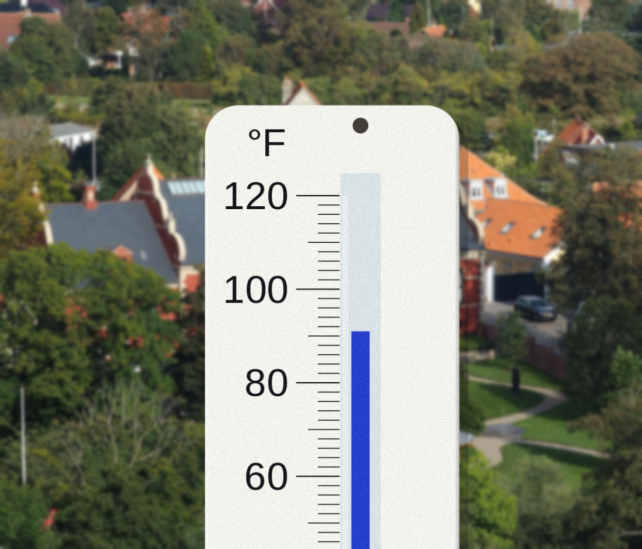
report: 91°F
